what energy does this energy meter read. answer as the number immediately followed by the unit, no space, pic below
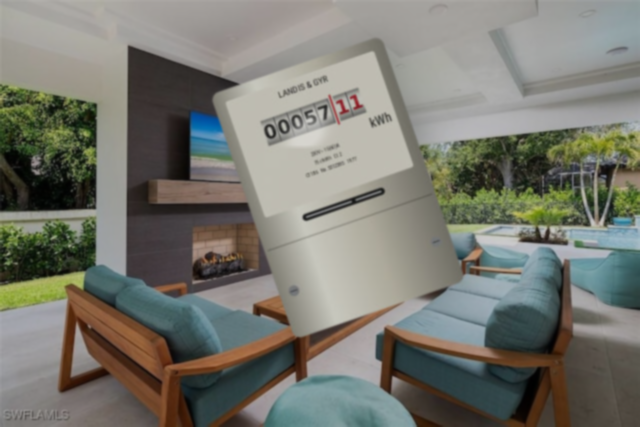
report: 57.11kWh
